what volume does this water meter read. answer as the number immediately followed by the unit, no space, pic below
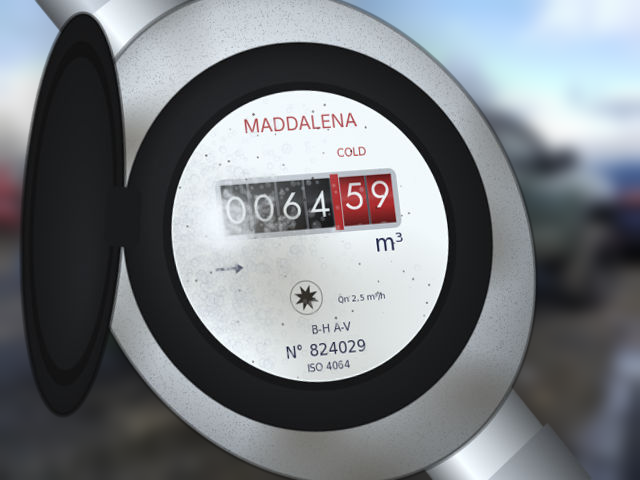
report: 64.59m³
